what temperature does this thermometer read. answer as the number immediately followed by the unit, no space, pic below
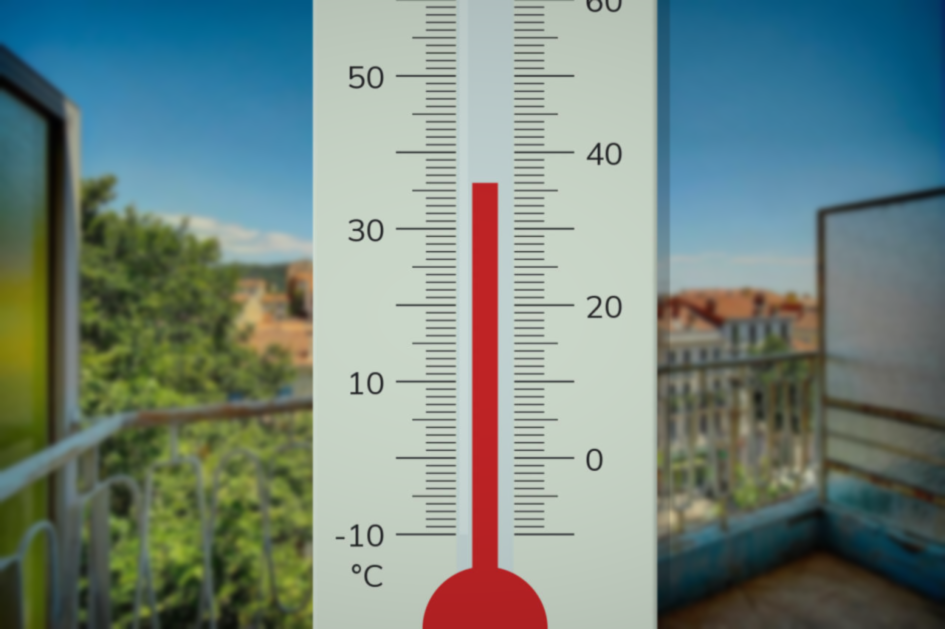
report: 36°C
